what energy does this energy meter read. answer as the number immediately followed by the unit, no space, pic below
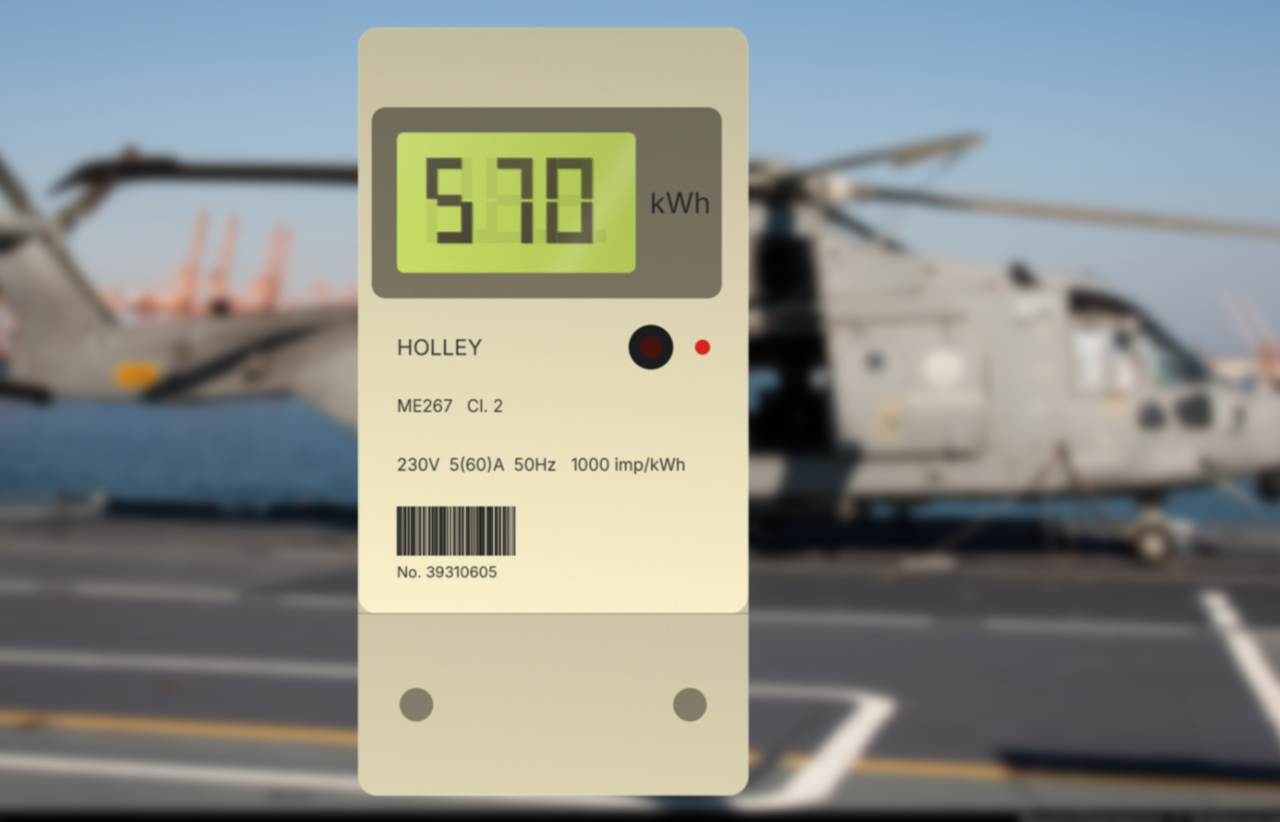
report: 570kWh
